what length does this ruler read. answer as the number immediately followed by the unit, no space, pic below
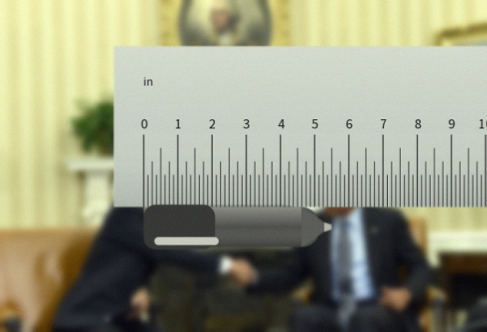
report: 5.5in
